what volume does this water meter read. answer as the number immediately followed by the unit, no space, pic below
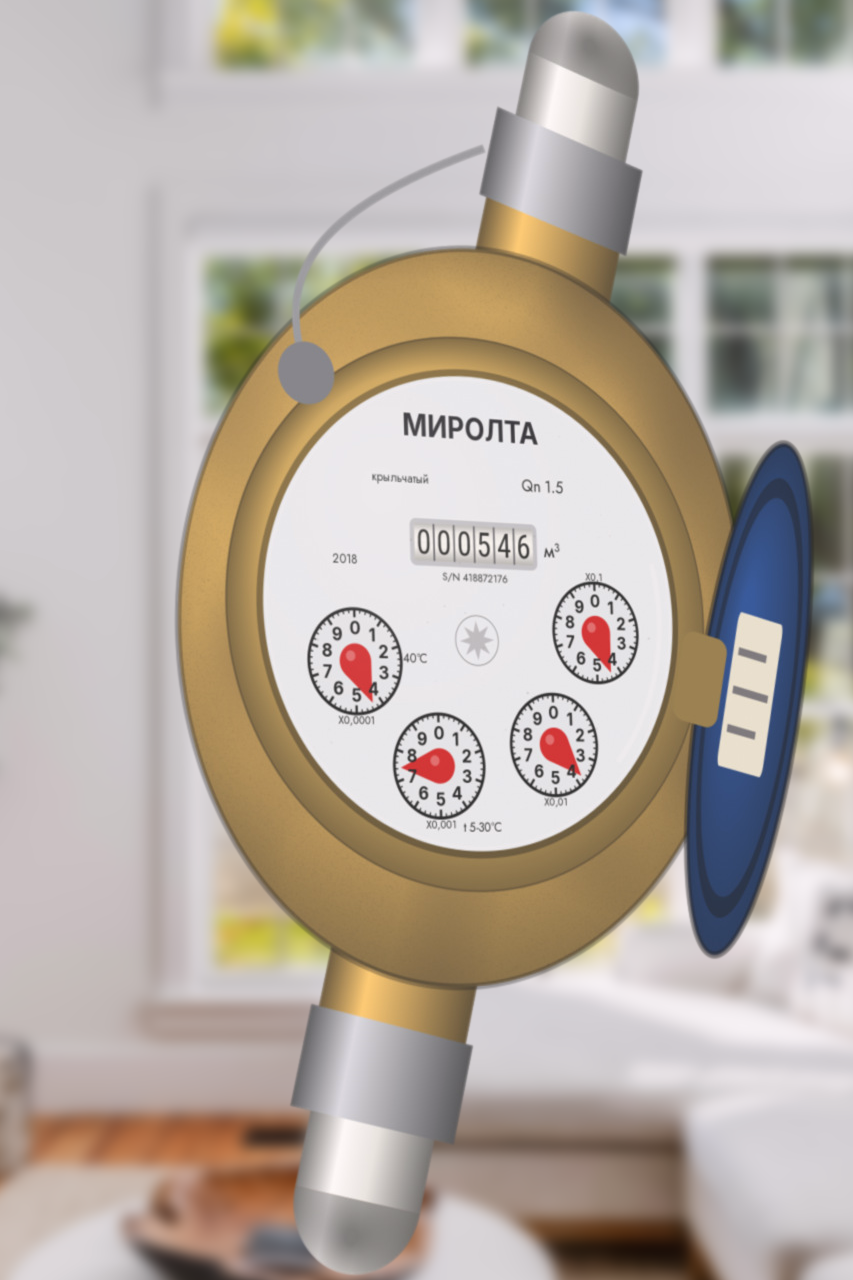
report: 546.4374m³
